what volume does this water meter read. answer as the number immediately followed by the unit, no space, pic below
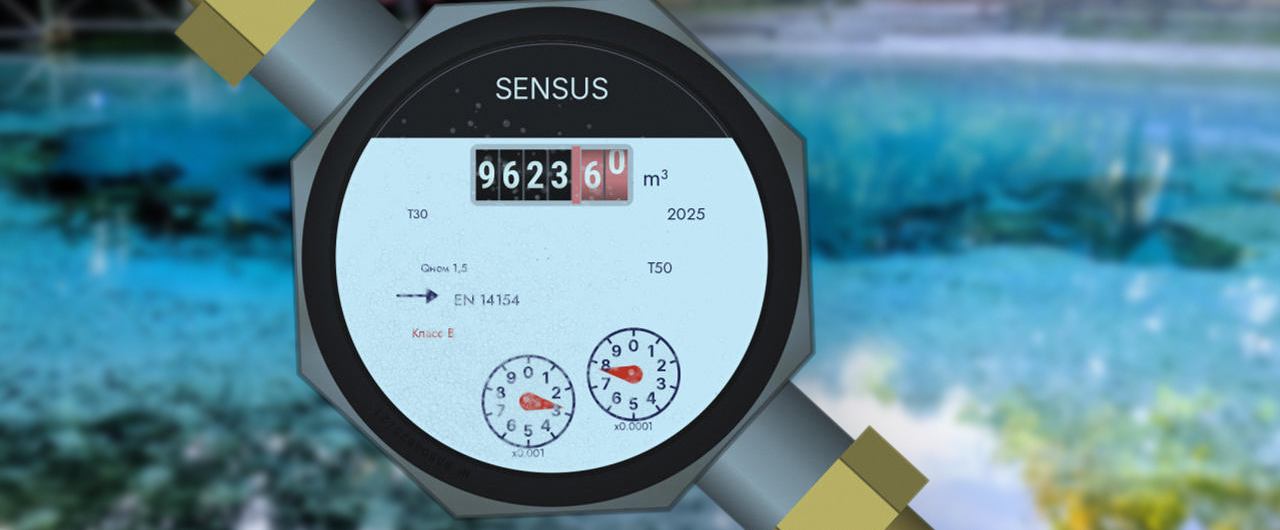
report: 9623.6027m³
